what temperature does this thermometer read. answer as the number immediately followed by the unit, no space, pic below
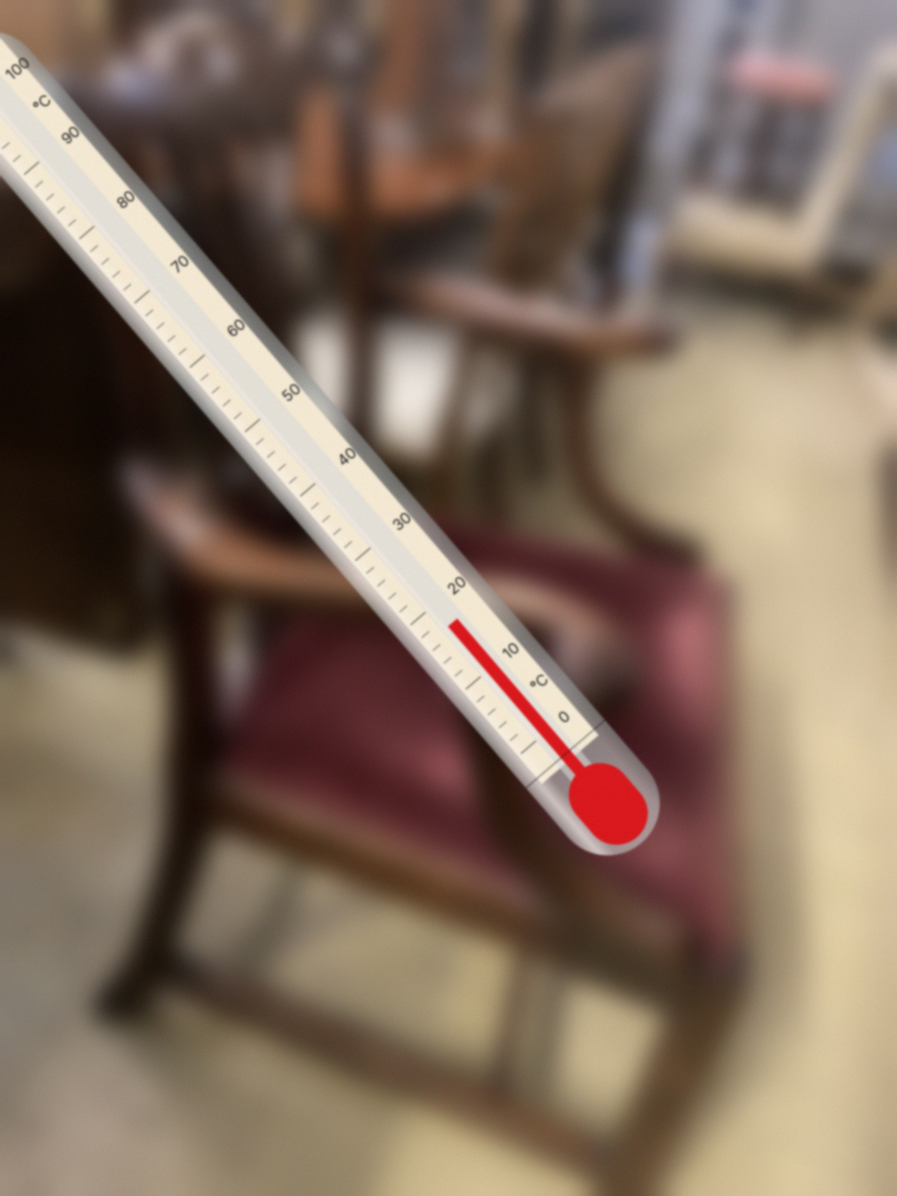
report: 17°C
